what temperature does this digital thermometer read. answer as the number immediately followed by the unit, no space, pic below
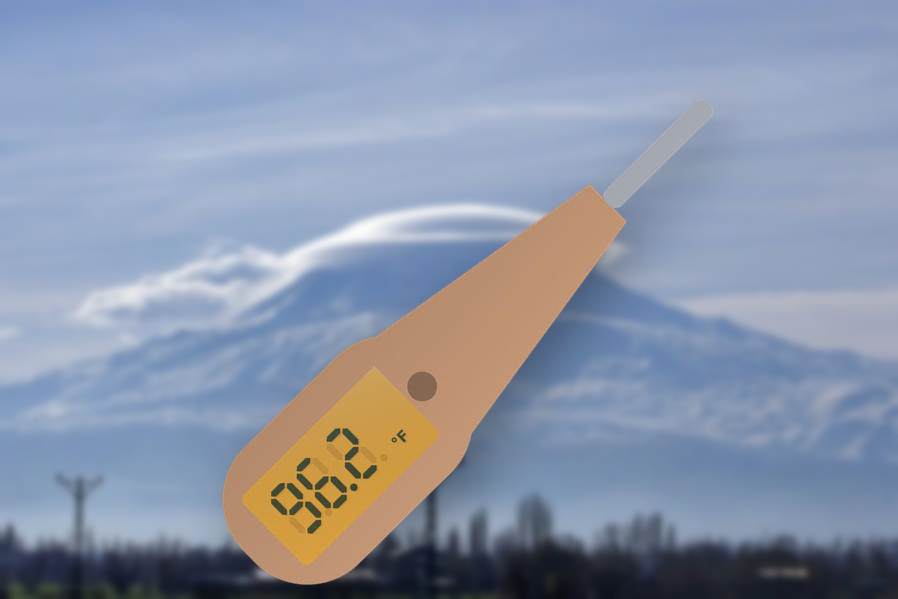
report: 96.2°F
